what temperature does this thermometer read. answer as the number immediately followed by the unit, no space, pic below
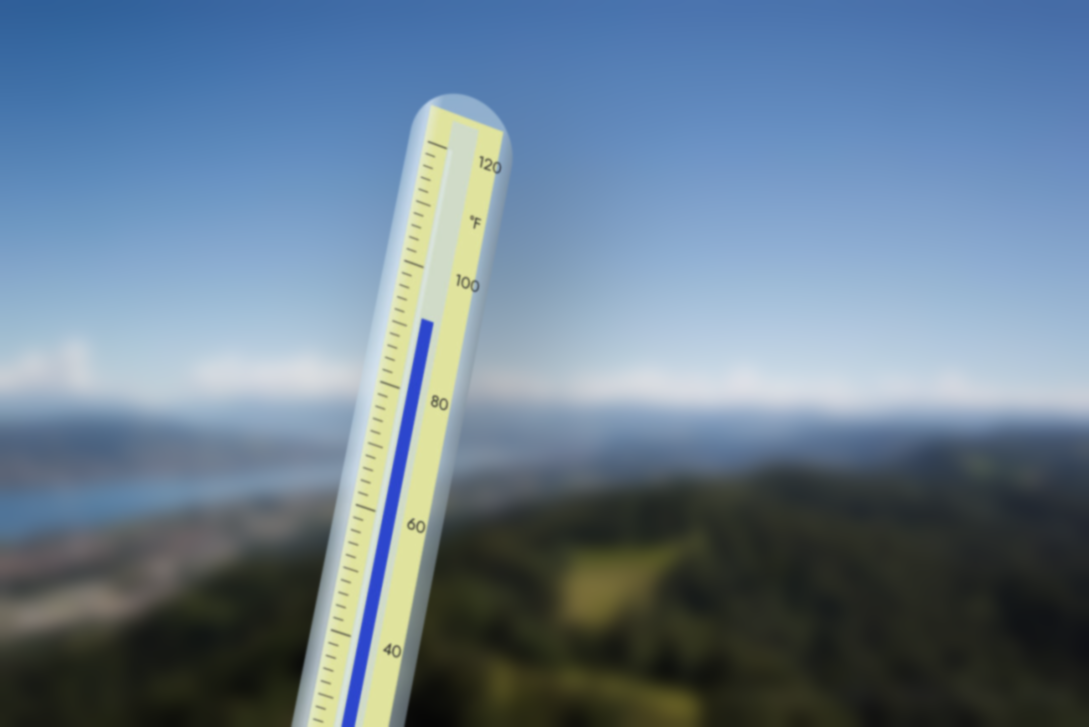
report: 92°F
